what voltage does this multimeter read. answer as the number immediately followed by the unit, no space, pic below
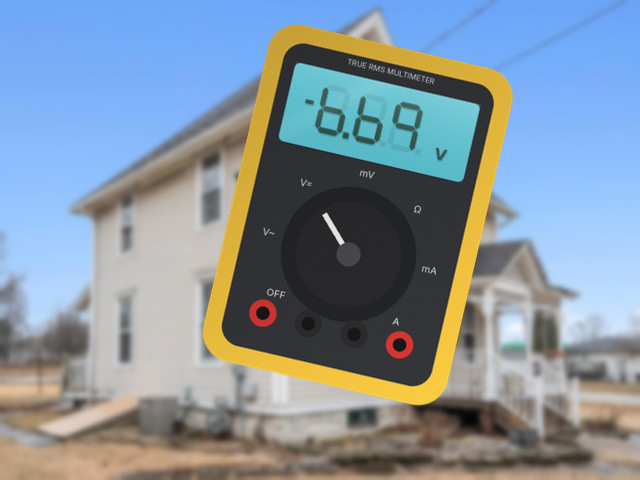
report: -6.69V
